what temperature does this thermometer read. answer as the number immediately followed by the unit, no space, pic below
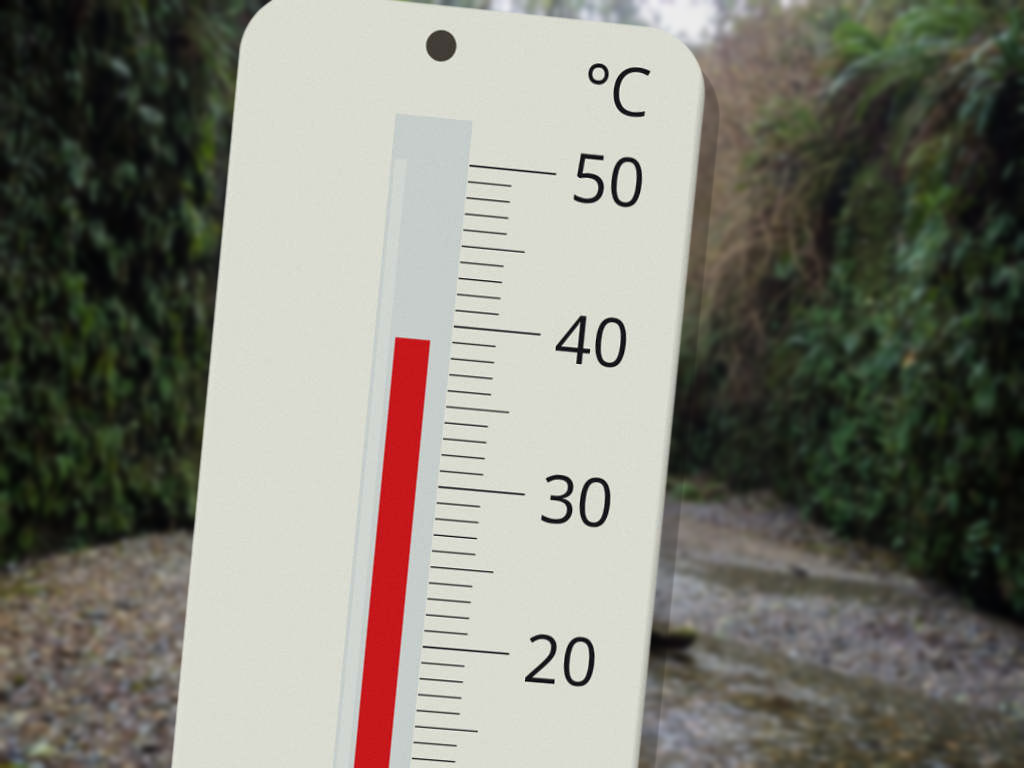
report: 39°C
